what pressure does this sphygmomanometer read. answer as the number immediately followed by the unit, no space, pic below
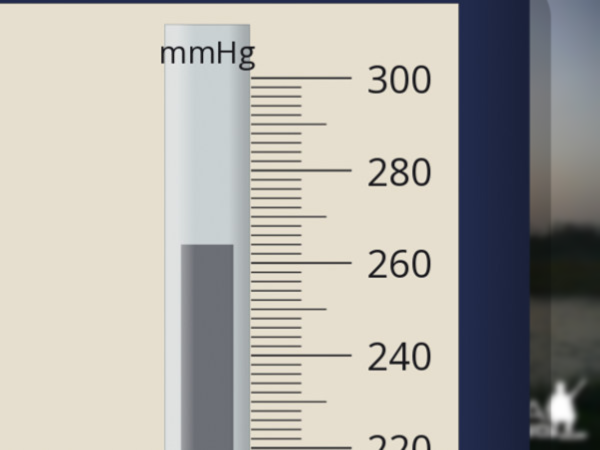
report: 264mmHg
